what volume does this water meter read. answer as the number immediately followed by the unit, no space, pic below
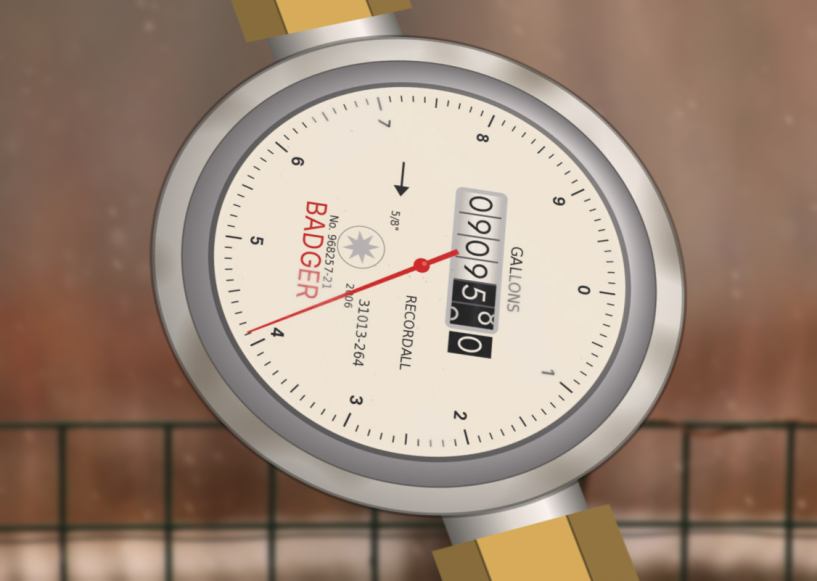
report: 909584.1gal
